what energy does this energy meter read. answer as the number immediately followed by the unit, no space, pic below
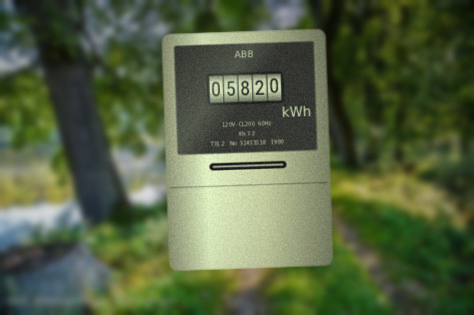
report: 5820kWh
